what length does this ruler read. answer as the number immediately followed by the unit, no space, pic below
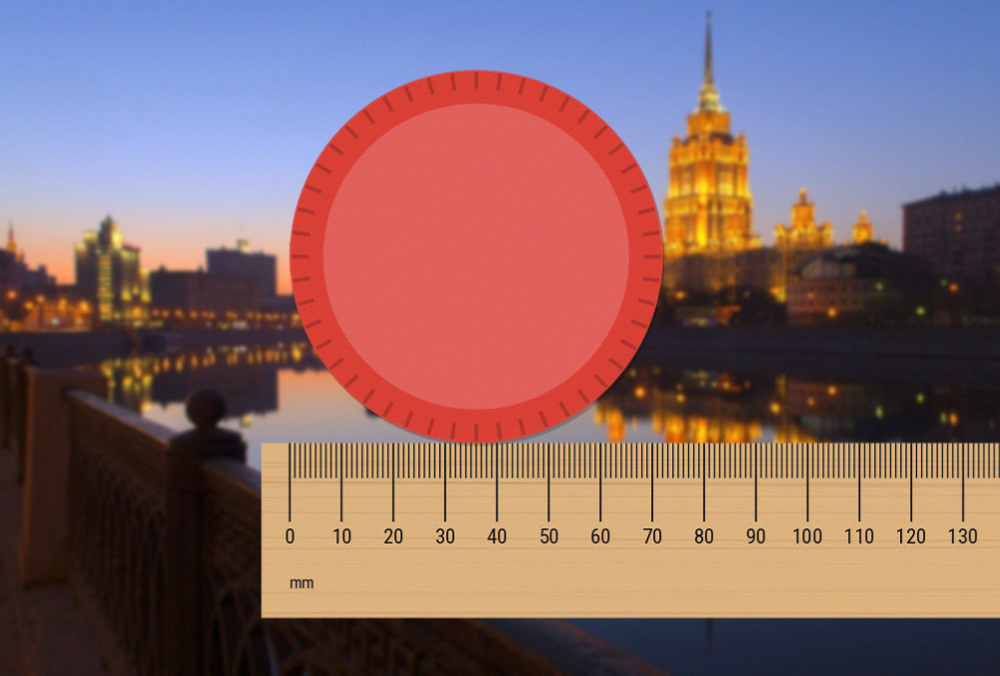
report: 72mm
